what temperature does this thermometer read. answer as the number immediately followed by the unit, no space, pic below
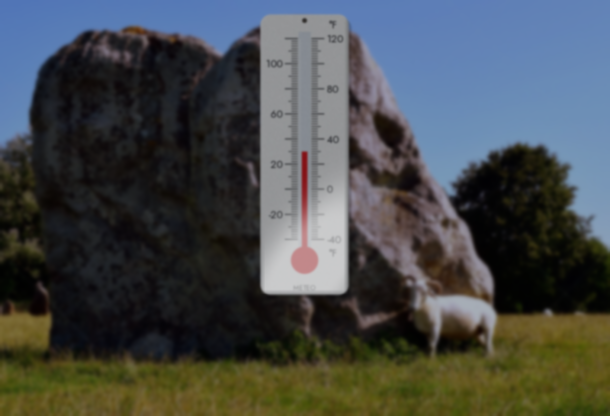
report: 30°F
